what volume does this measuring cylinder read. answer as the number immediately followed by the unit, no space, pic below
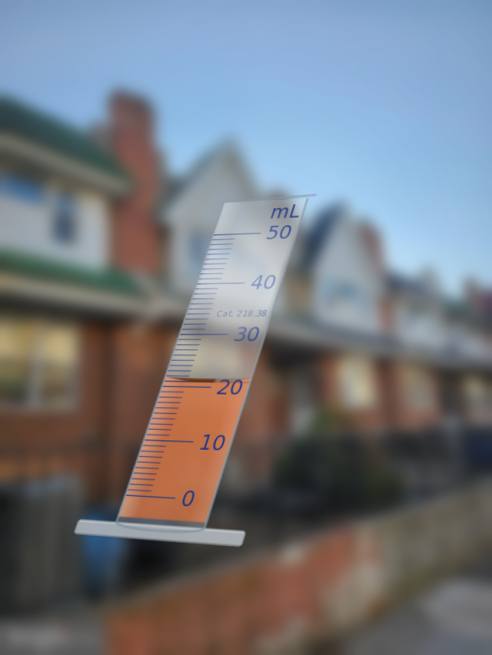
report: 21mL
